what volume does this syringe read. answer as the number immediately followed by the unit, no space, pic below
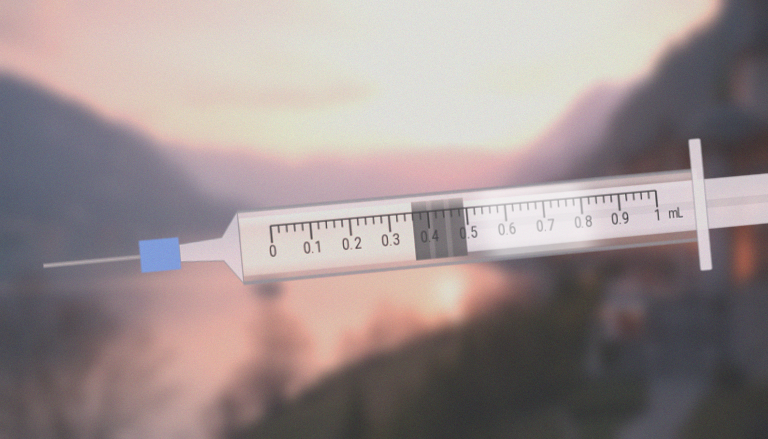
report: 0.36mL
